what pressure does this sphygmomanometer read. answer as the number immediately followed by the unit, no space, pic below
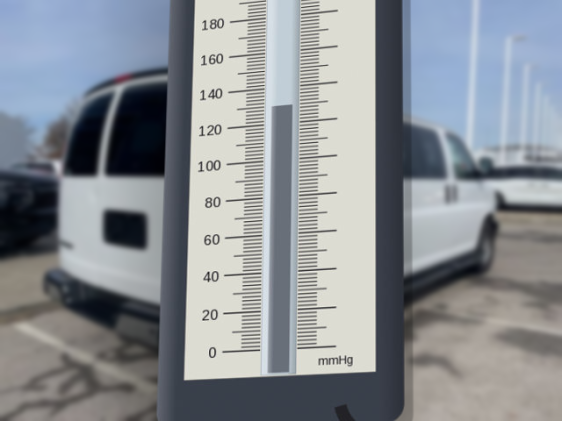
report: 130mmHg
